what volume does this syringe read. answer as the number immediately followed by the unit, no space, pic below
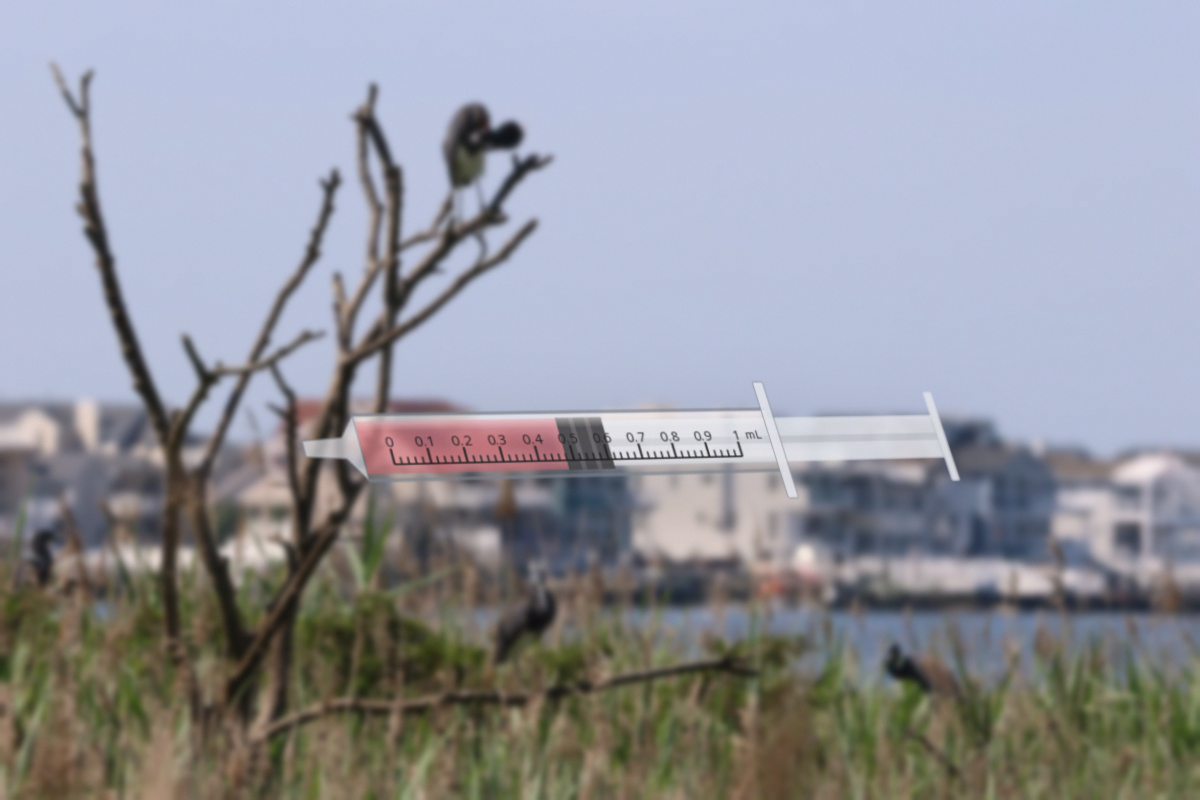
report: 0.48mL
